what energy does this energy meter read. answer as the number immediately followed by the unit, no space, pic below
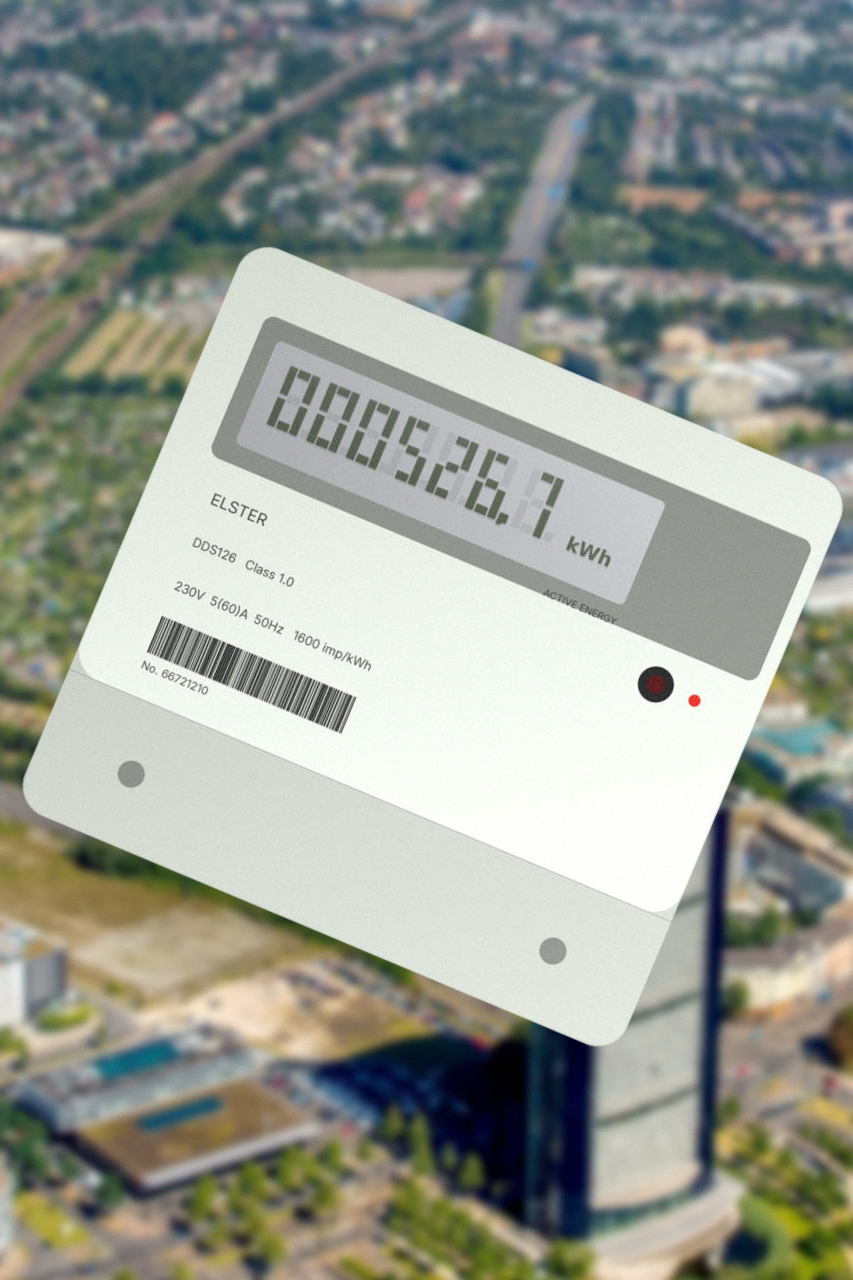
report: 526.7kWh
